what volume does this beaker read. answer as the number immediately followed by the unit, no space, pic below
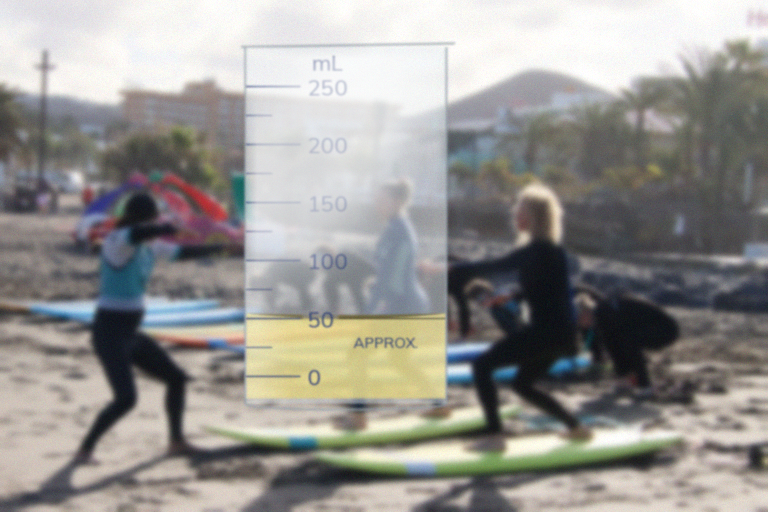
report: 50mL
